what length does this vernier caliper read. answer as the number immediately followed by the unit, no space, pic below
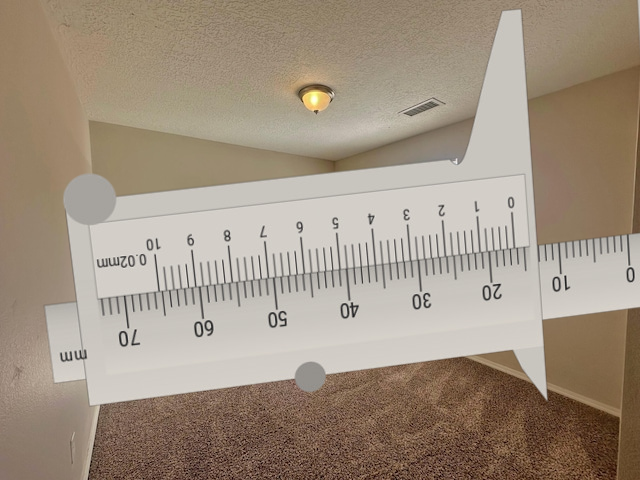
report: 16.4mm
